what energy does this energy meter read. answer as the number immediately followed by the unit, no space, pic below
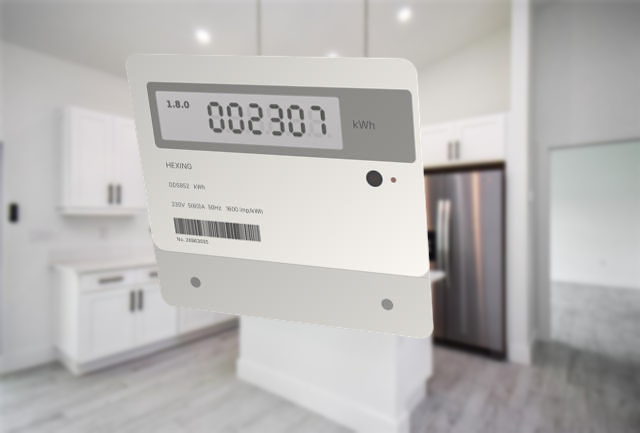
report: 2307kWh
